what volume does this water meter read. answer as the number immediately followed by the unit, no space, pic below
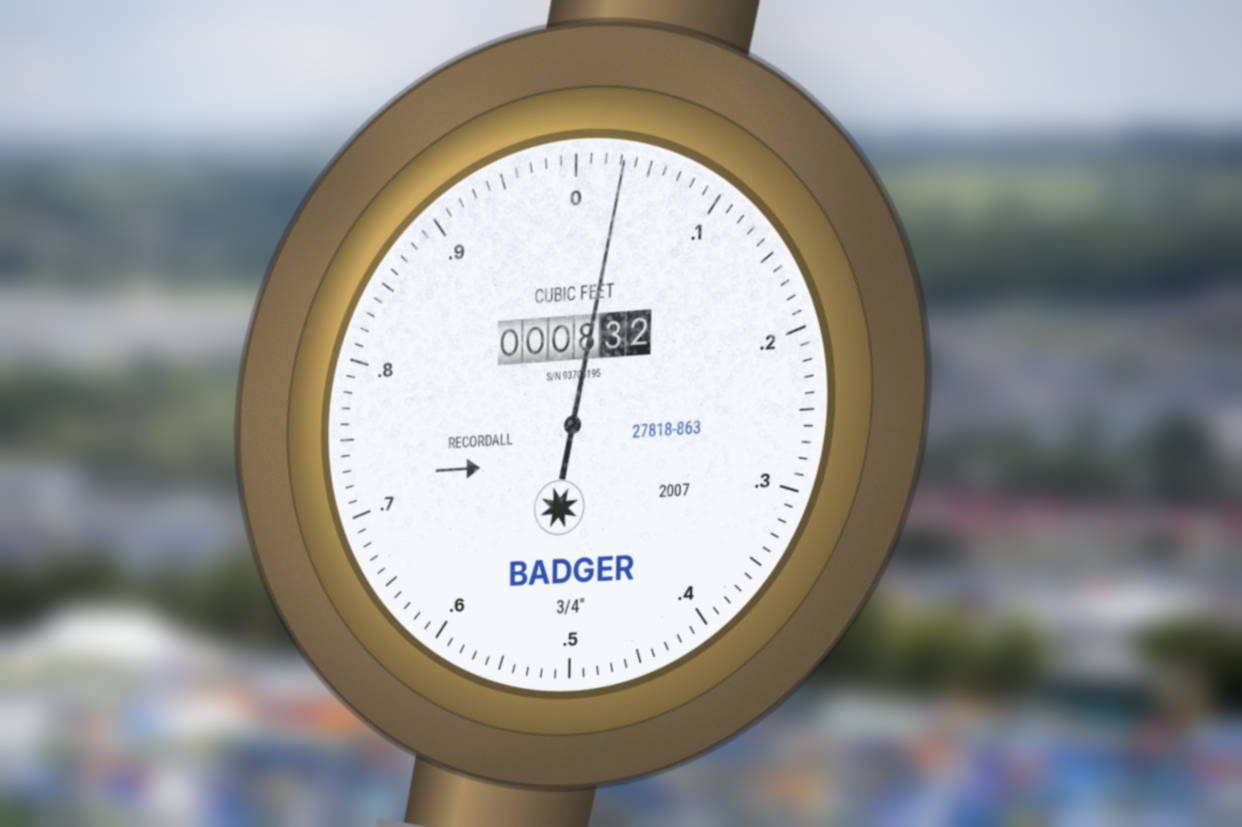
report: 832.03ft³
